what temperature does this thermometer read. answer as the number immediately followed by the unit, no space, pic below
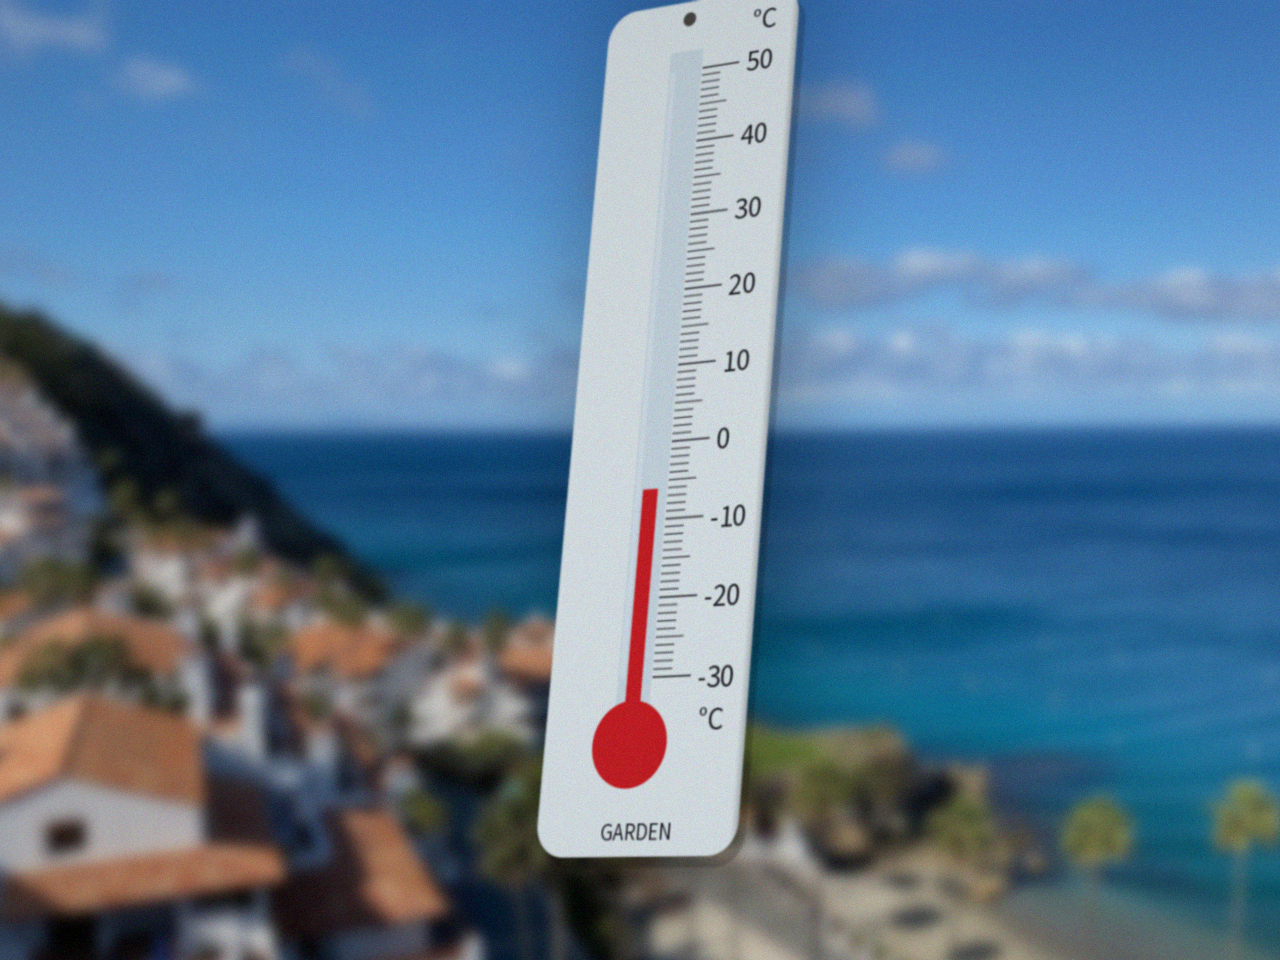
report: -6°C
